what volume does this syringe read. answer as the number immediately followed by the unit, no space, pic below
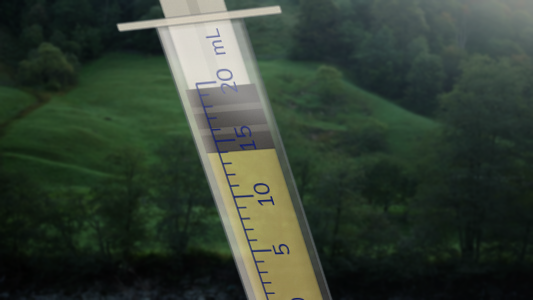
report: 14mL
